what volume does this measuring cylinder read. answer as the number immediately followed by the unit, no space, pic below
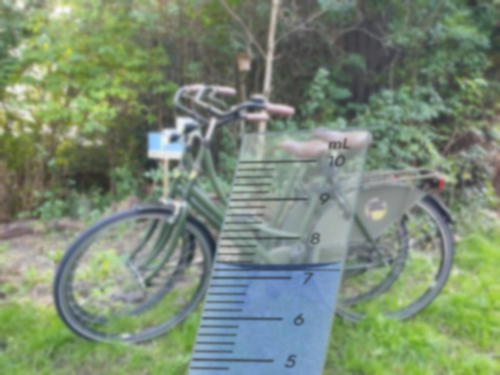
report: 7.2mL
